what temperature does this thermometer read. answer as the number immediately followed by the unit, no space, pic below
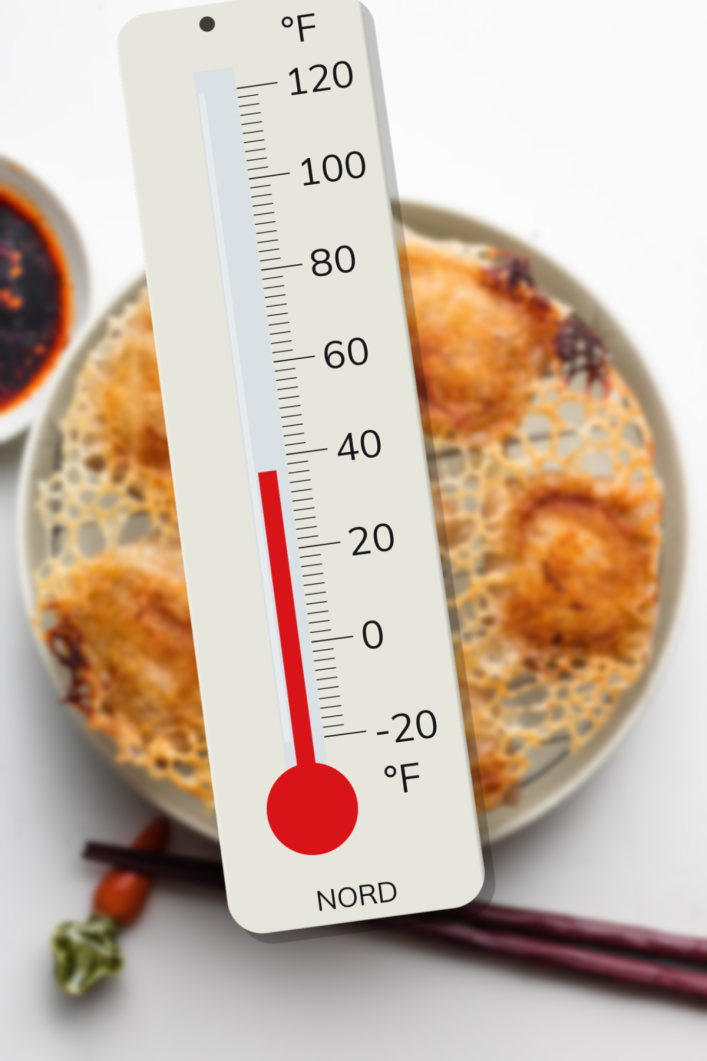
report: 37°F
